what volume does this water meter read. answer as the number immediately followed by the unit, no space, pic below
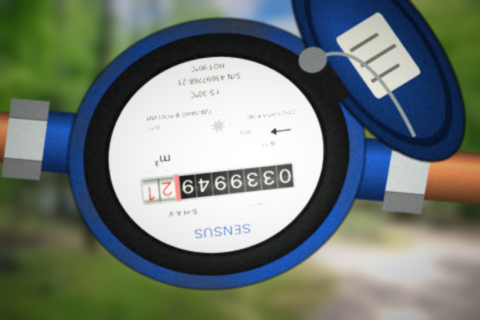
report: 339949.21m³
